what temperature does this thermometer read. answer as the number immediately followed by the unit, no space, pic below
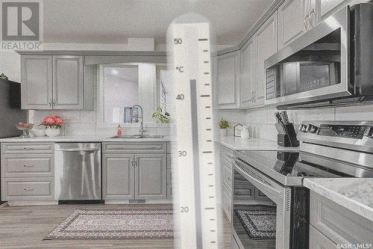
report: 43°C
